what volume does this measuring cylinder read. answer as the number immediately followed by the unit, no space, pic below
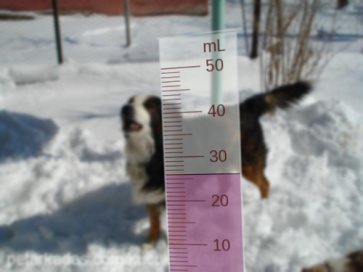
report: 26mL
